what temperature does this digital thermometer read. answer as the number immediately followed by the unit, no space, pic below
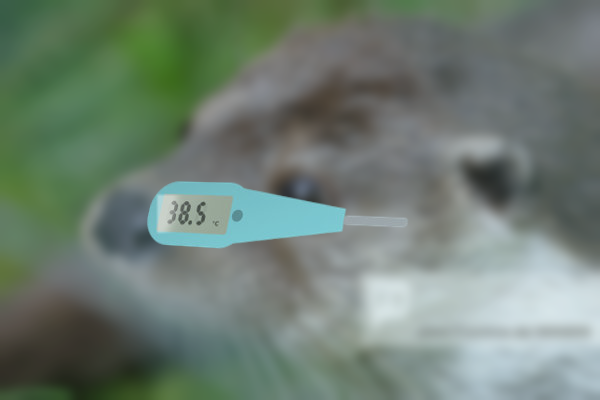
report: 38.5°C
